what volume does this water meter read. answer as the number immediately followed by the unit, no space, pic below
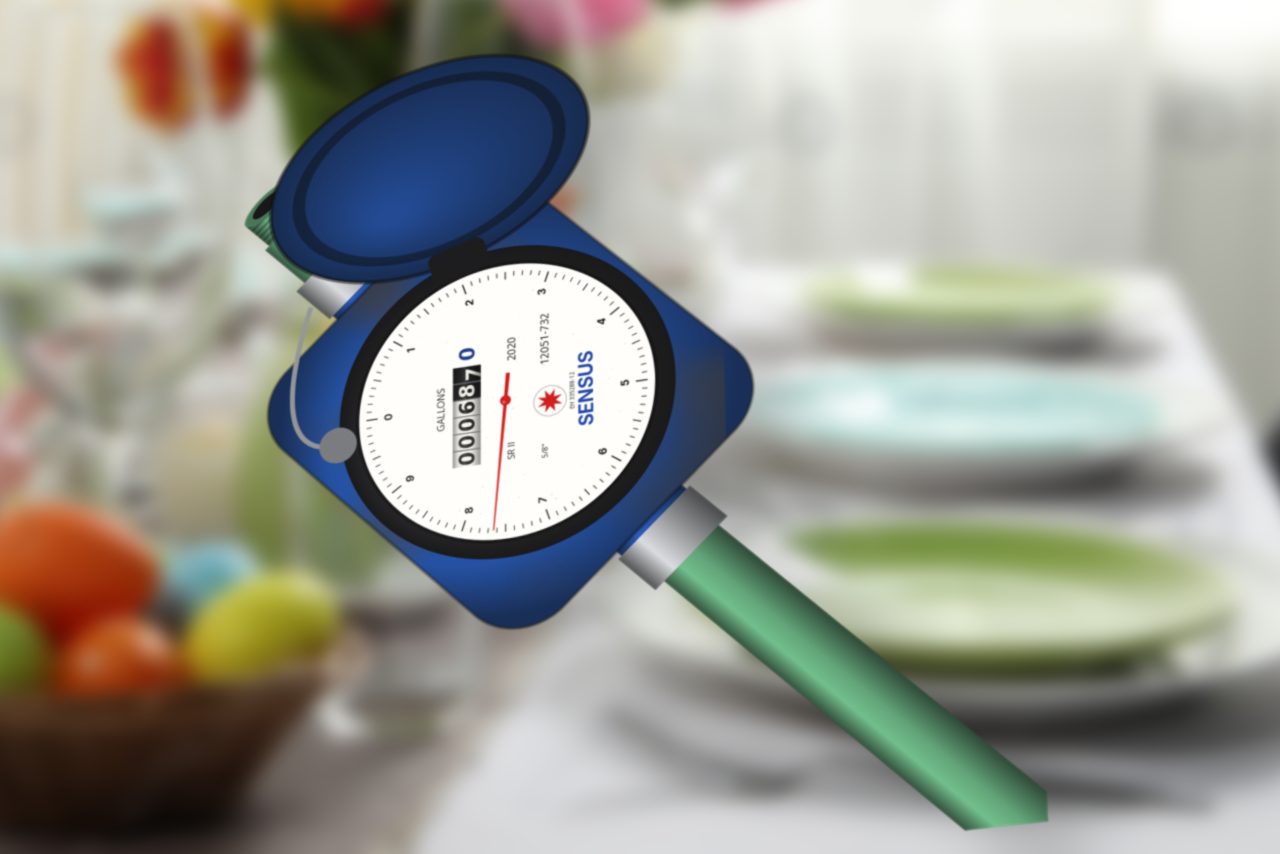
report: 6867.6gal
